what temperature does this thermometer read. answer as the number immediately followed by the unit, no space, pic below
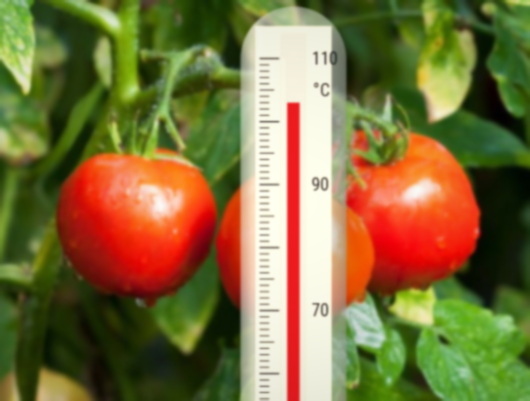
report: 103°C
